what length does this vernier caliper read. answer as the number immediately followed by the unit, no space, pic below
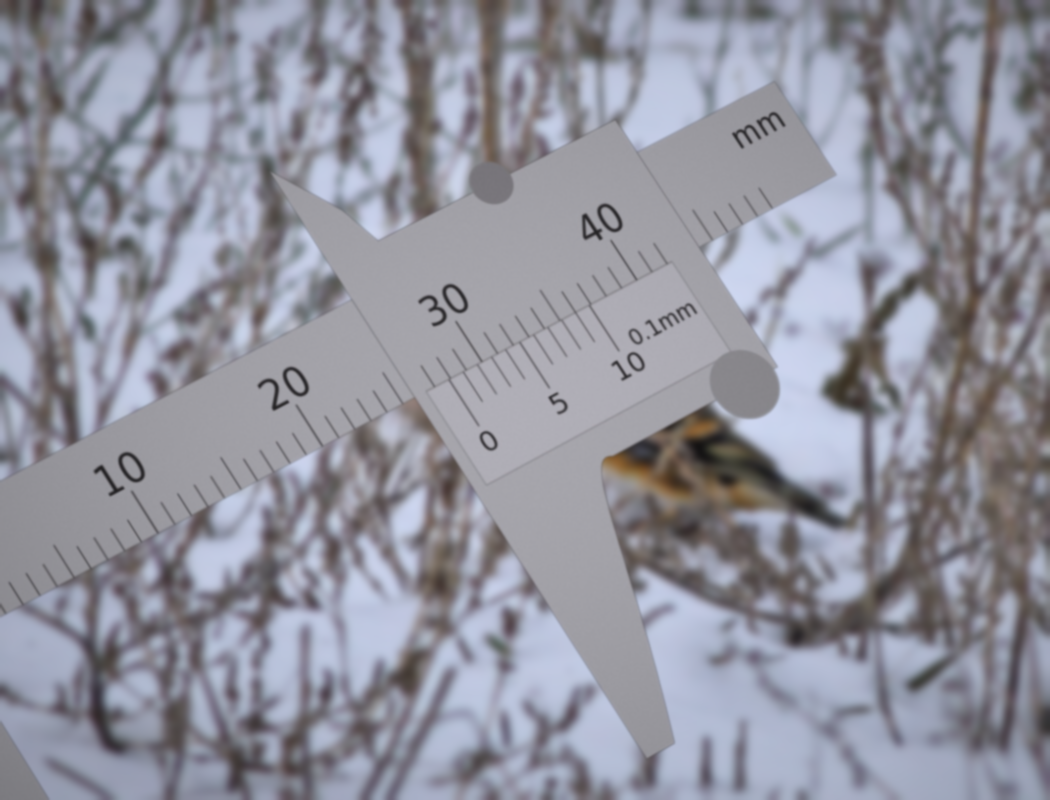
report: 27.9mm
